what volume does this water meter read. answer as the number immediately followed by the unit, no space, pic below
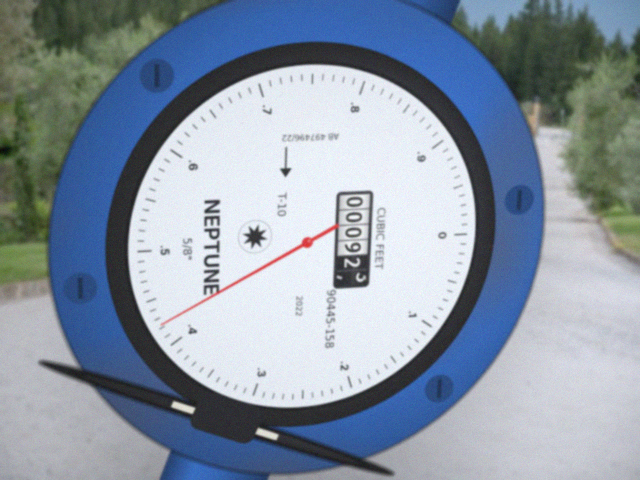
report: 923.42ft³
